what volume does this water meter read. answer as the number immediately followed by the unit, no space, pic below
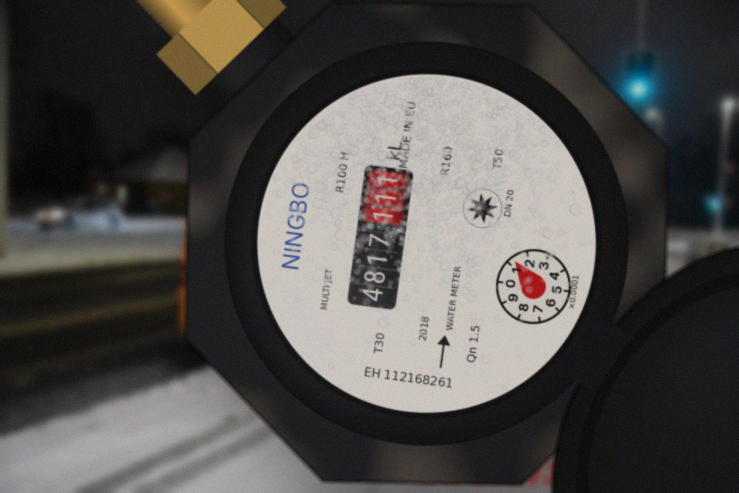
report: 4817.1111kL
